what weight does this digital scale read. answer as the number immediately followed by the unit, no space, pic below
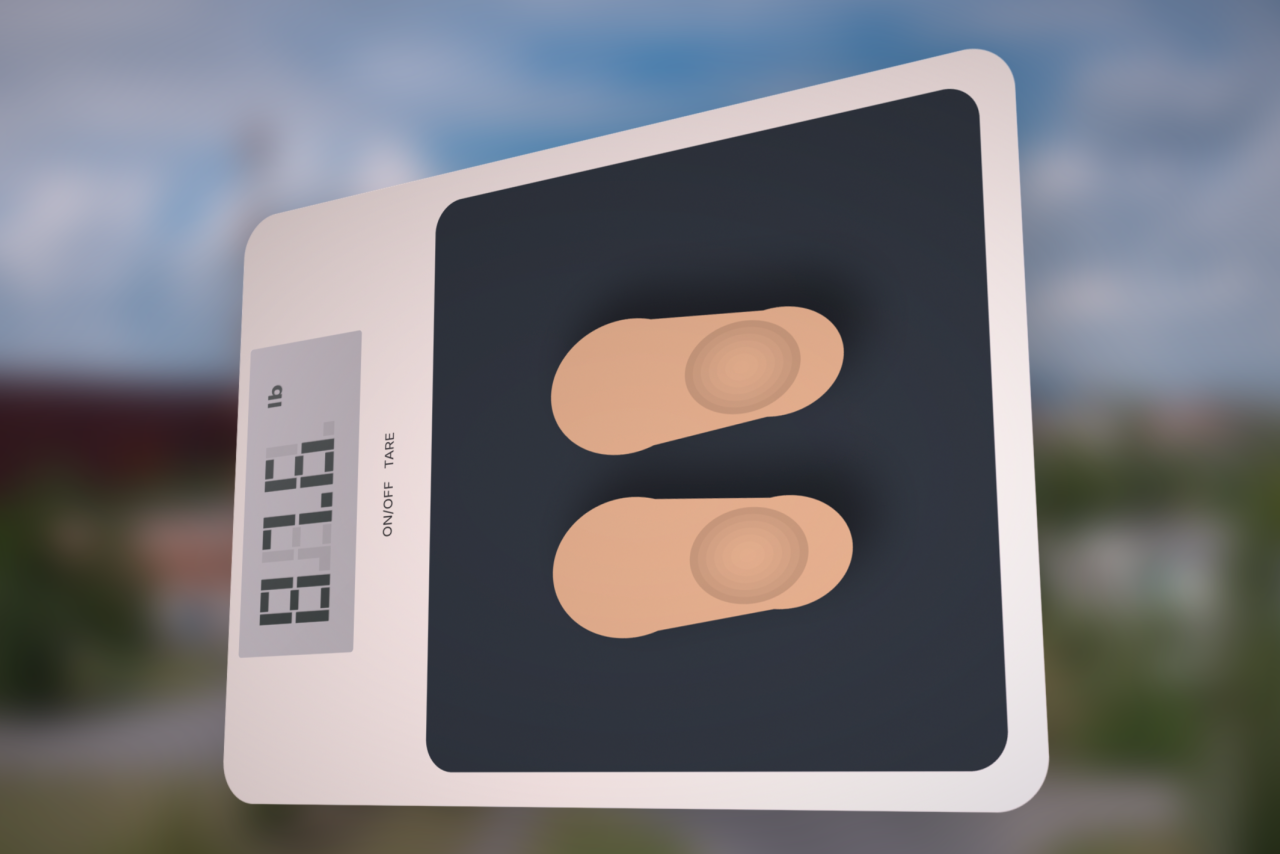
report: 87.6lb
